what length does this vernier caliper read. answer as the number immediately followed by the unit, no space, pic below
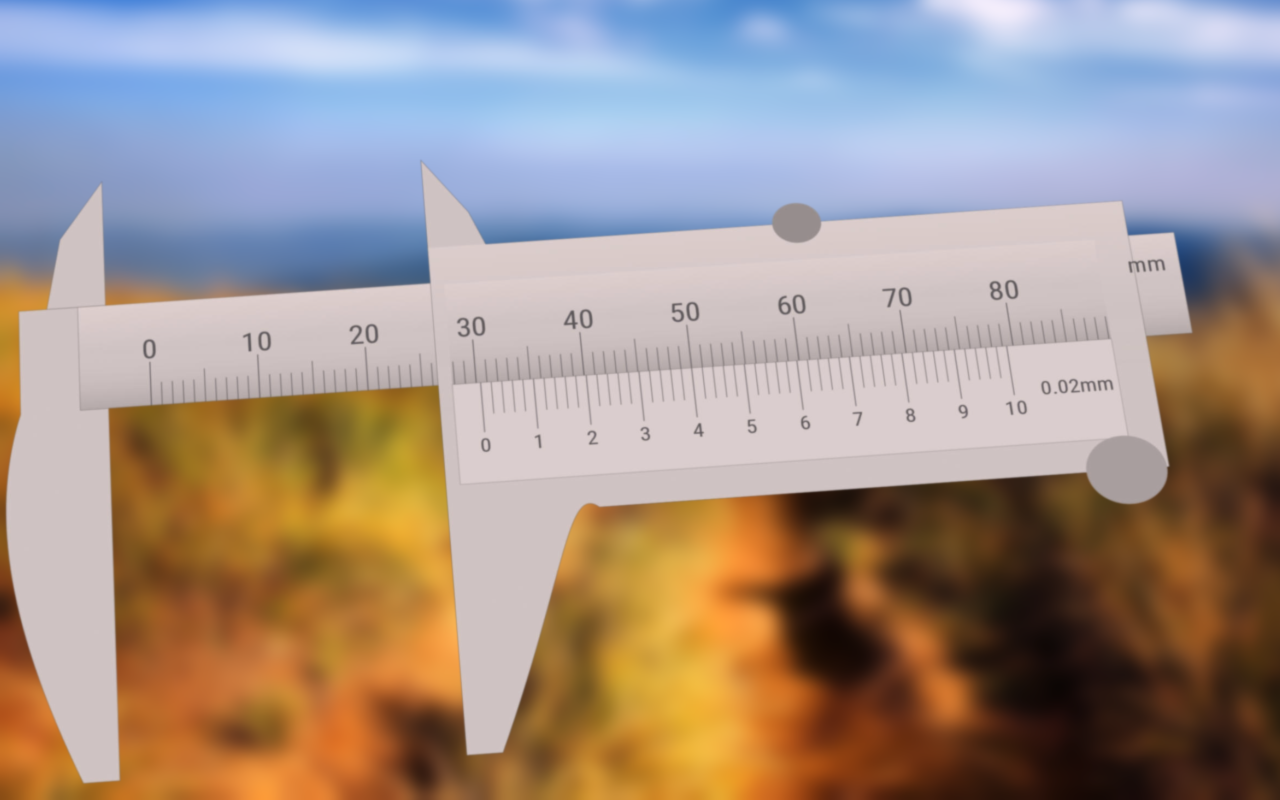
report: 30.4mm
